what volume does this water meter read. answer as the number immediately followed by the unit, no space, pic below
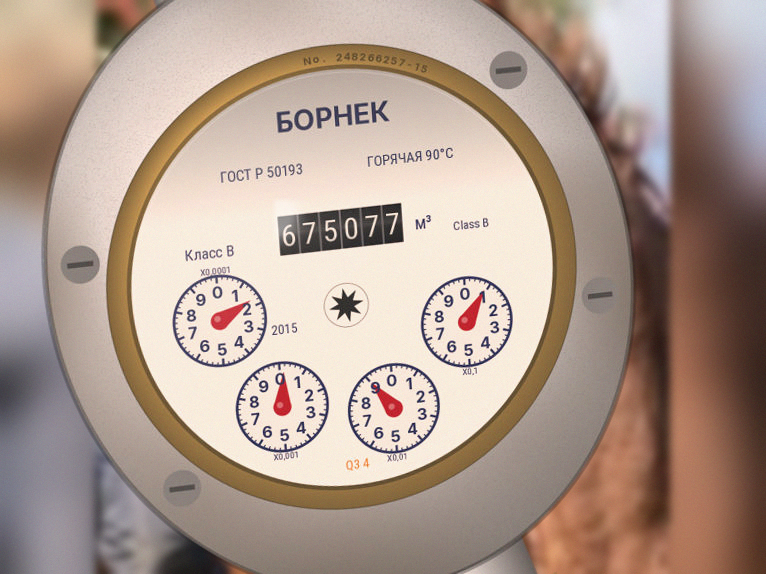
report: 675077.0901m³
